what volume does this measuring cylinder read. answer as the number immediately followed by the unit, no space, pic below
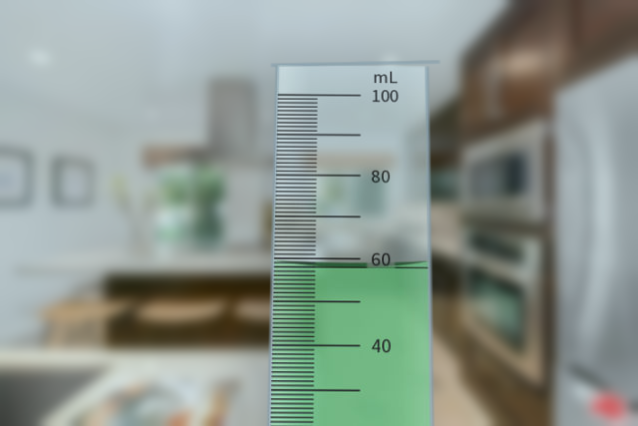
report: 58mL
